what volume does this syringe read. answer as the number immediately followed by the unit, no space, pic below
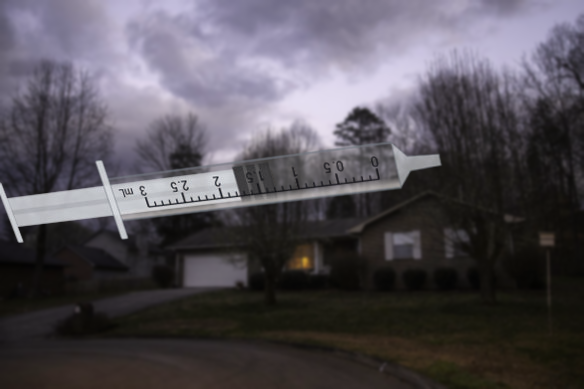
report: 1.3mL
